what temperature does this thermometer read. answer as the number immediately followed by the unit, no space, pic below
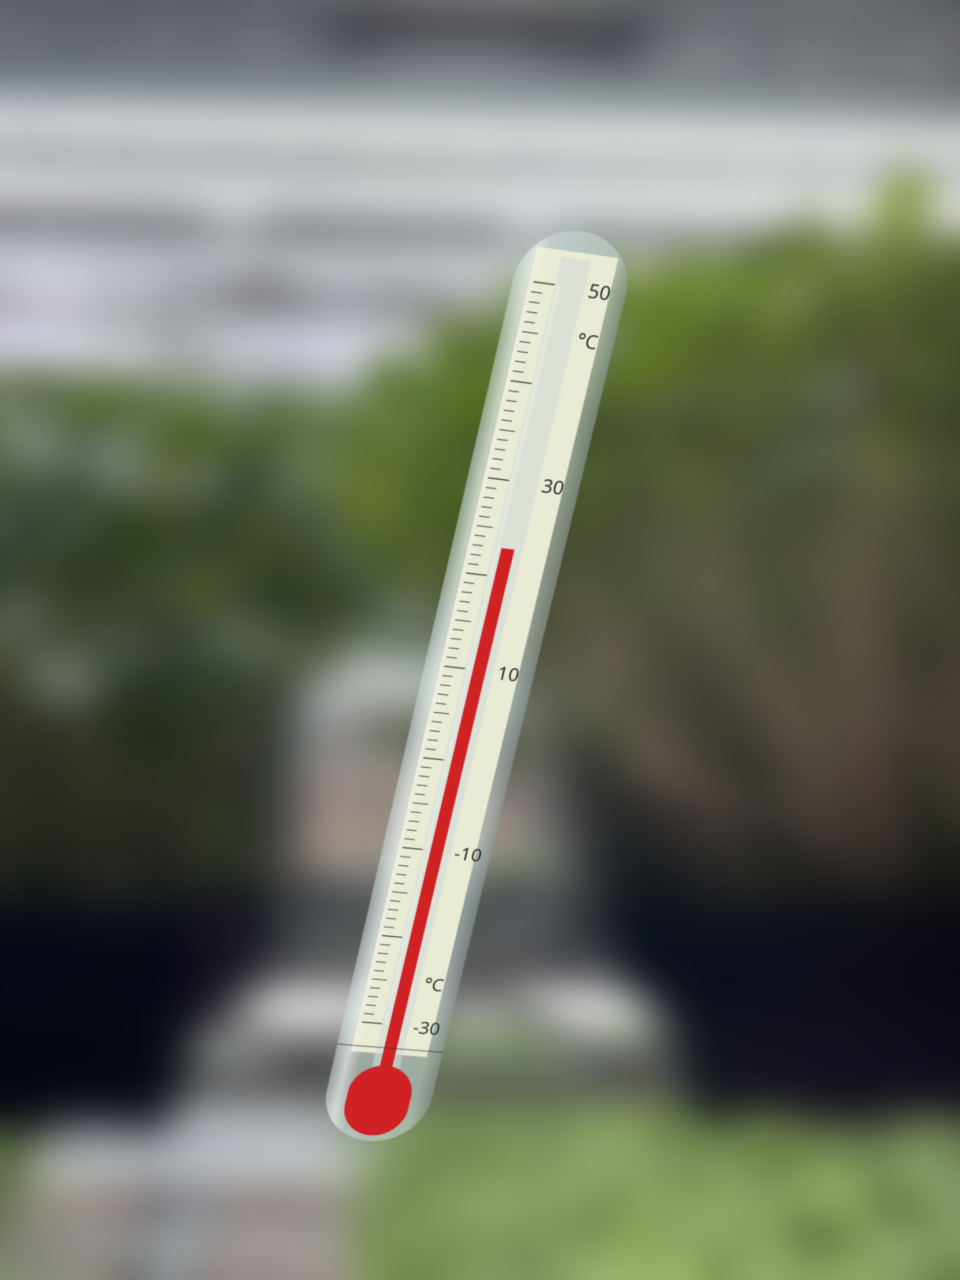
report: 23°C
